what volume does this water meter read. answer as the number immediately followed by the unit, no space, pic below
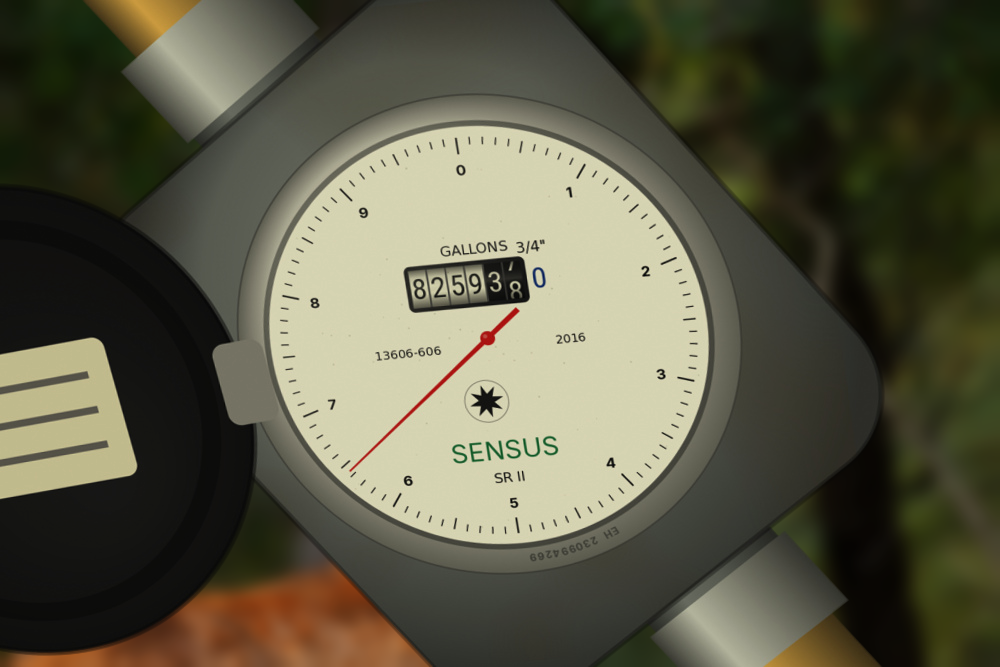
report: 8259376.4gal
